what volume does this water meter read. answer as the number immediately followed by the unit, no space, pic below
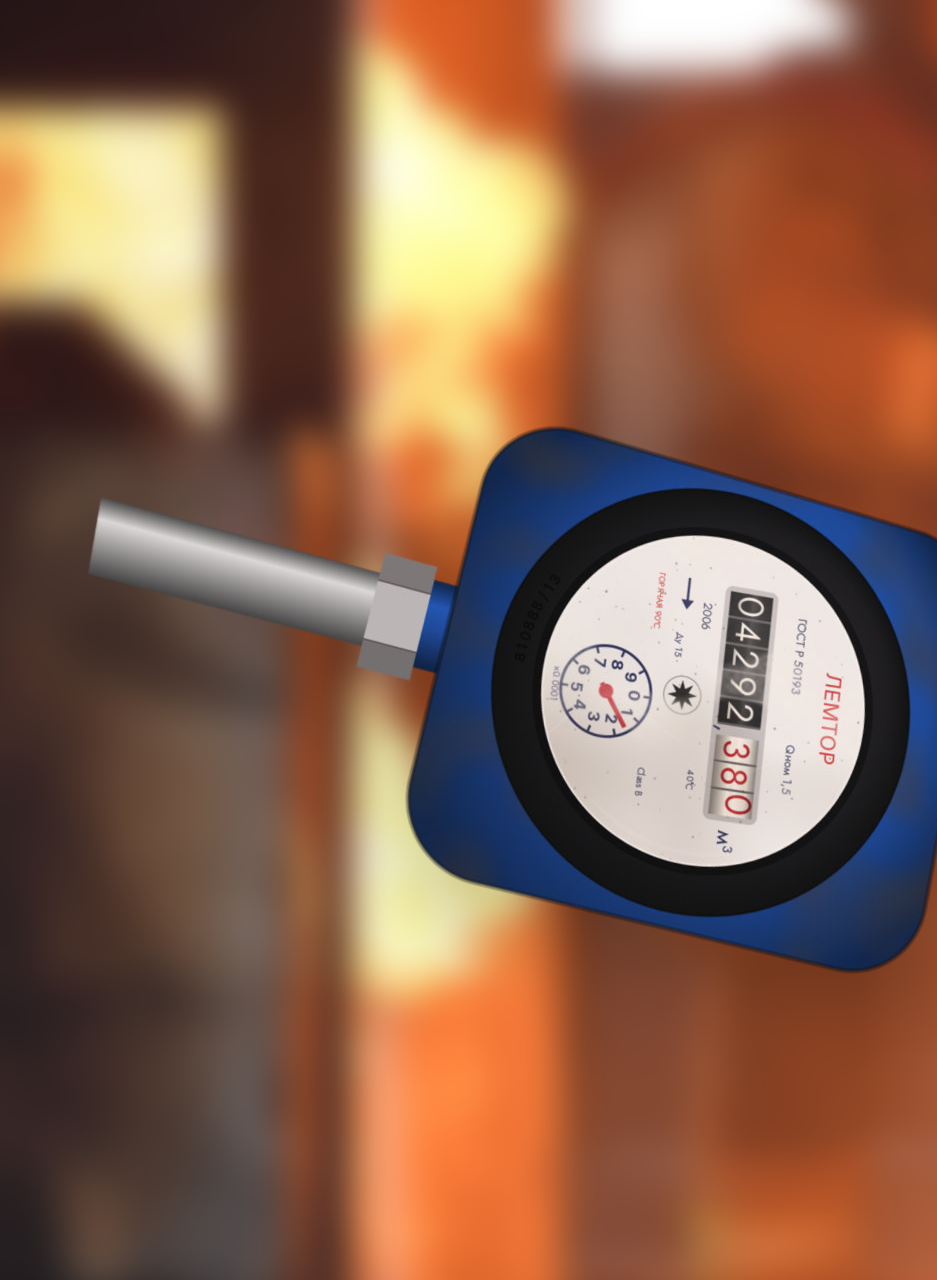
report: 4292.3801m³
